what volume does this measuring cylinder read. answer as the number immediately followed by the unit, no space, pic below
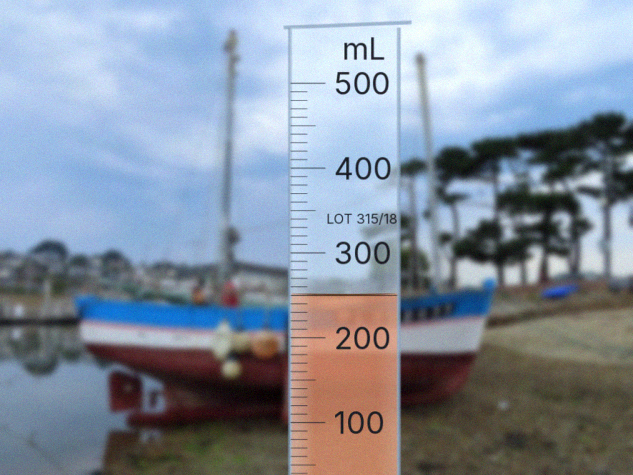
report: 250mL
